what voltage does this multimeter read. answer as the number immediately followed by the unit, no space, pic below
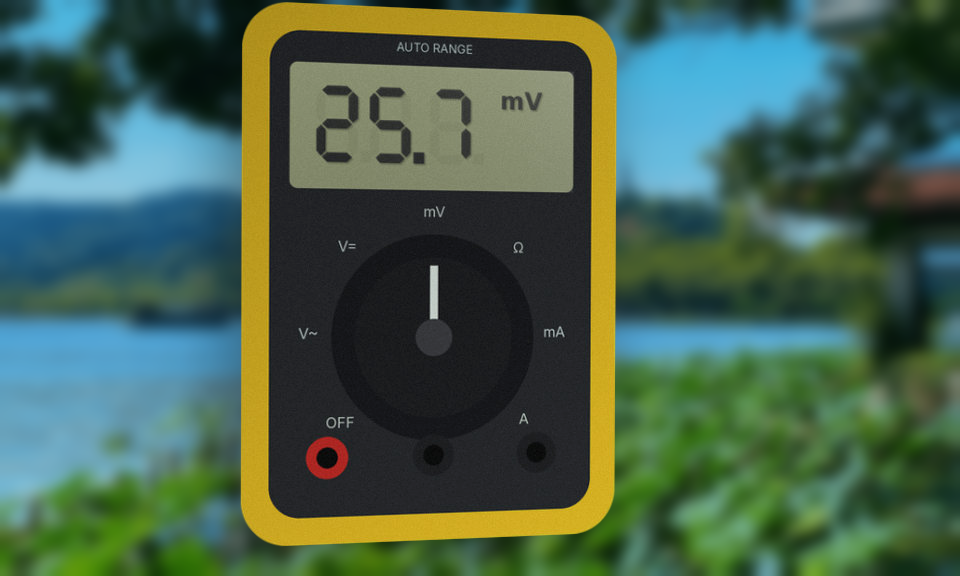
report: 25.7mV
